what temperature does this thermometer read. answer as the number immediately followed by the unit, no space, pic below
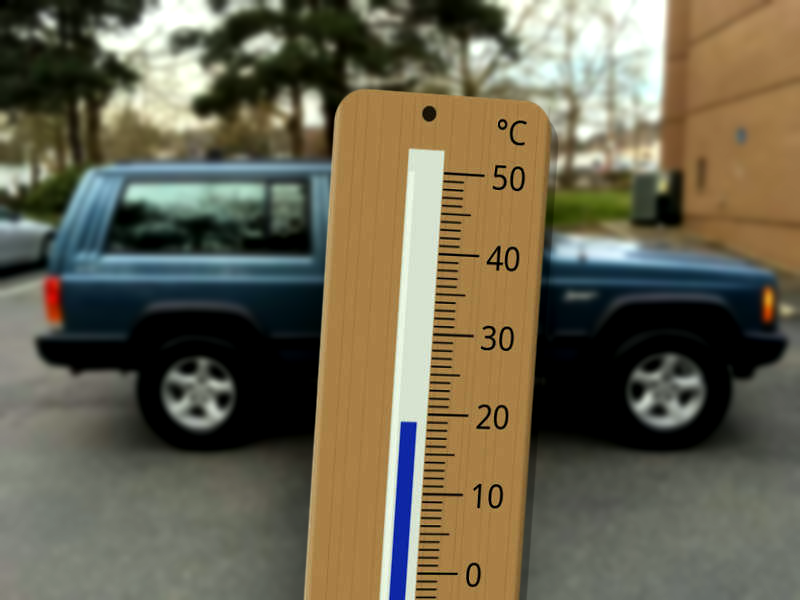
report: 19°C
